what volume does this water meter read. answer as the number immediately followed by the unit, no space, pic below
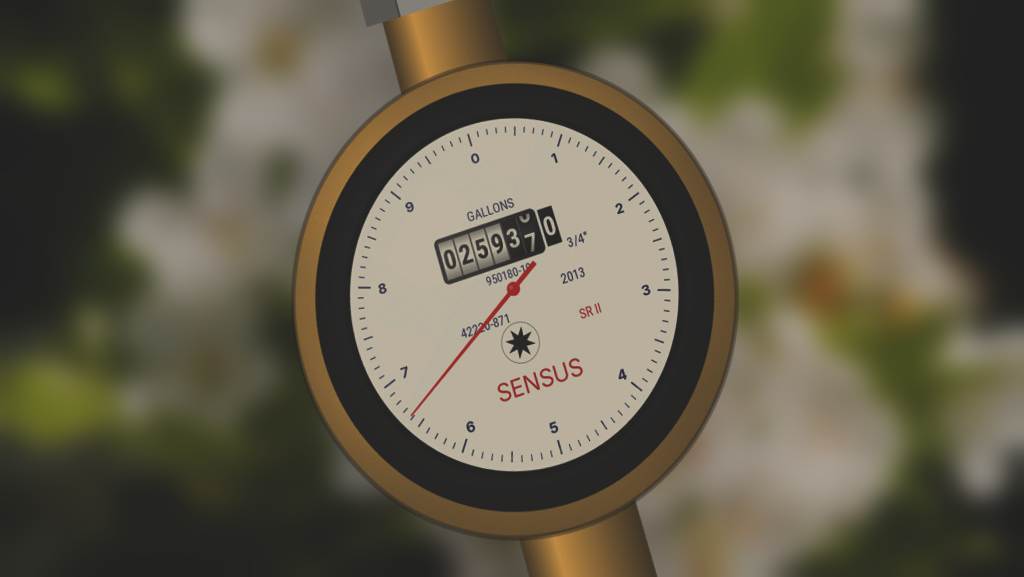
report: 259366.6gal
